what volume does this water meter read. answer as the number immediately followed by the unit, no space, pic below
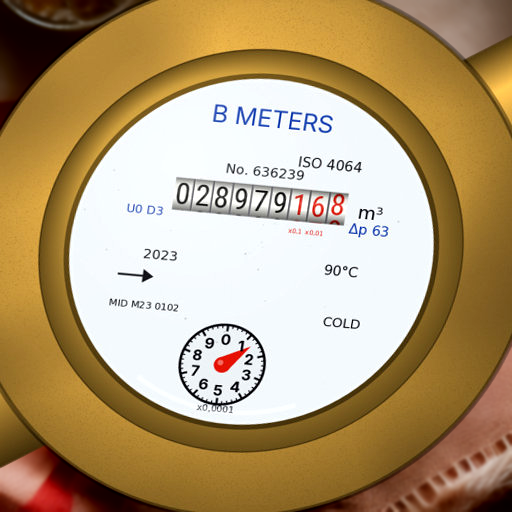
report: 28979.1681m³
